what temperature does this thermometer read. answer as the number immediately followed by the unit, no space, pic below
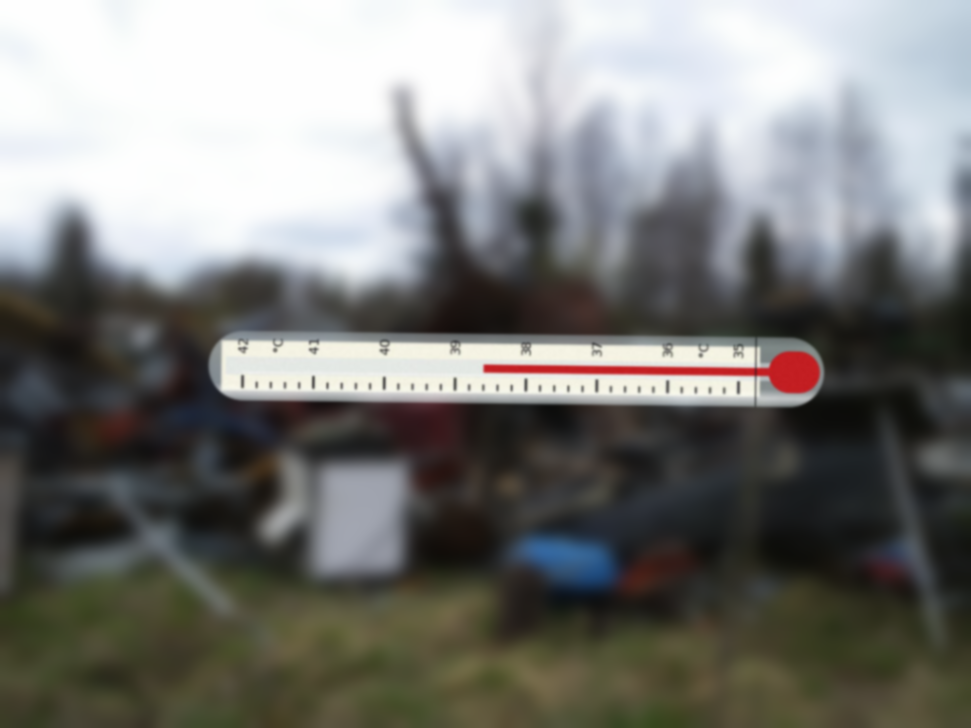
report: 38.6°C
